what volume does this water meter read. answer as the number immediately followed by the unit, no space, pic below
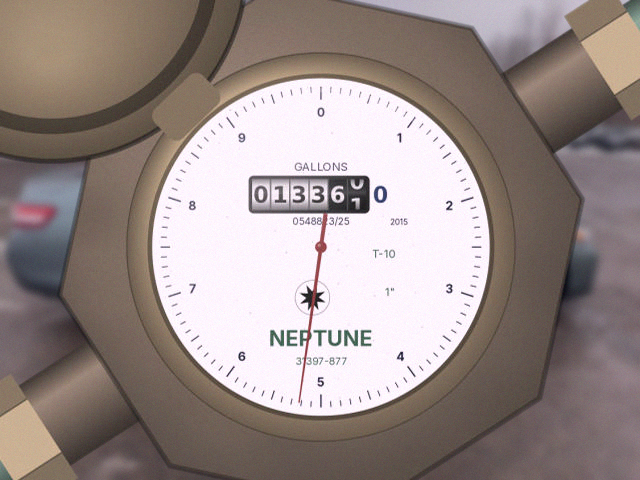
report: 133605.2gal
